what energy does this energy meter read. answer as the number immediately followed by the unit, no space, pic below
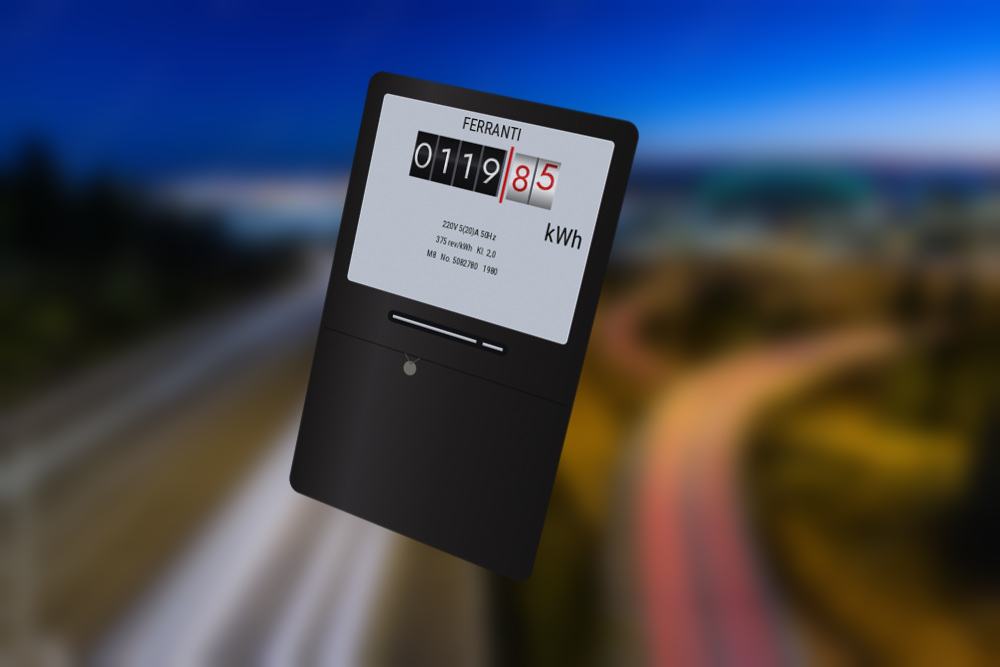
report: 119.85kWh
